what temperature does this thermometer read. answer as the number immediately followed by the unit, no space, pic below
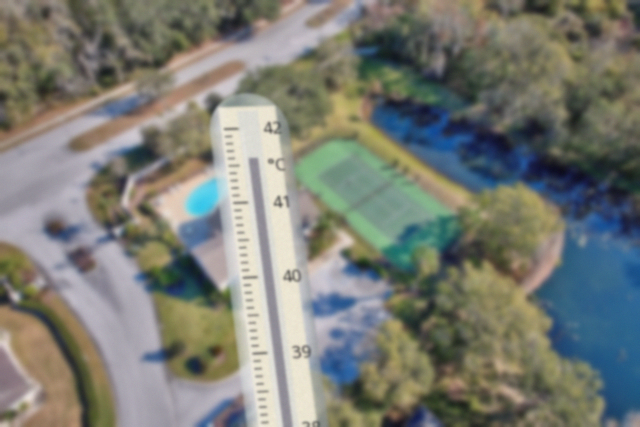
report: 41.6°C
